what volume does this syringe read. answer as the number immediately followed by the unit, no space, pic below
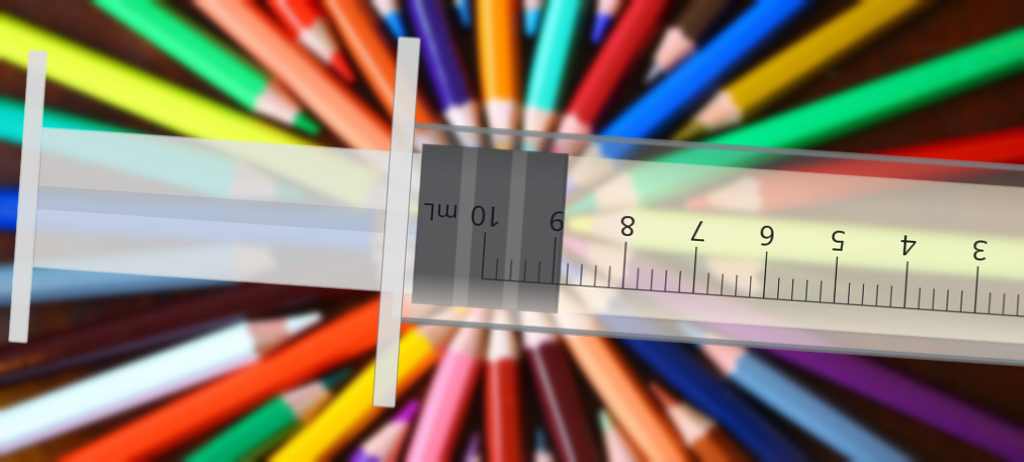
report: 8.9mL
